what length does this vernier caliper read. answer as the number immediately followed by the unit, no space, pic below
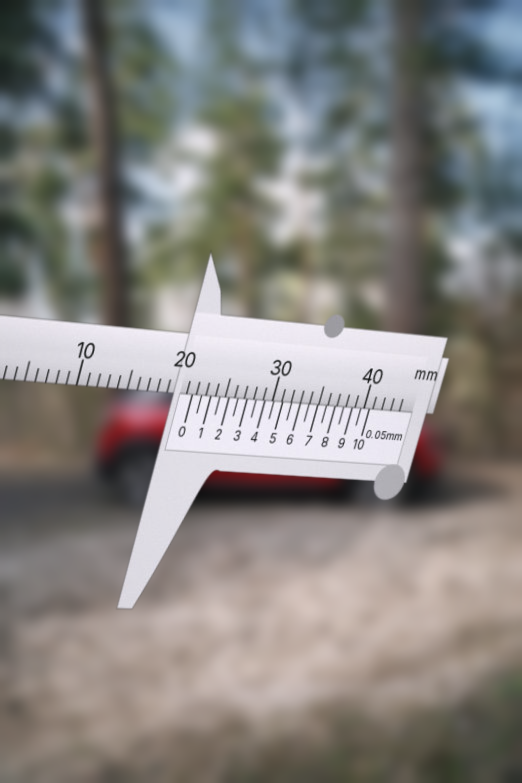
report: 21.6mm
